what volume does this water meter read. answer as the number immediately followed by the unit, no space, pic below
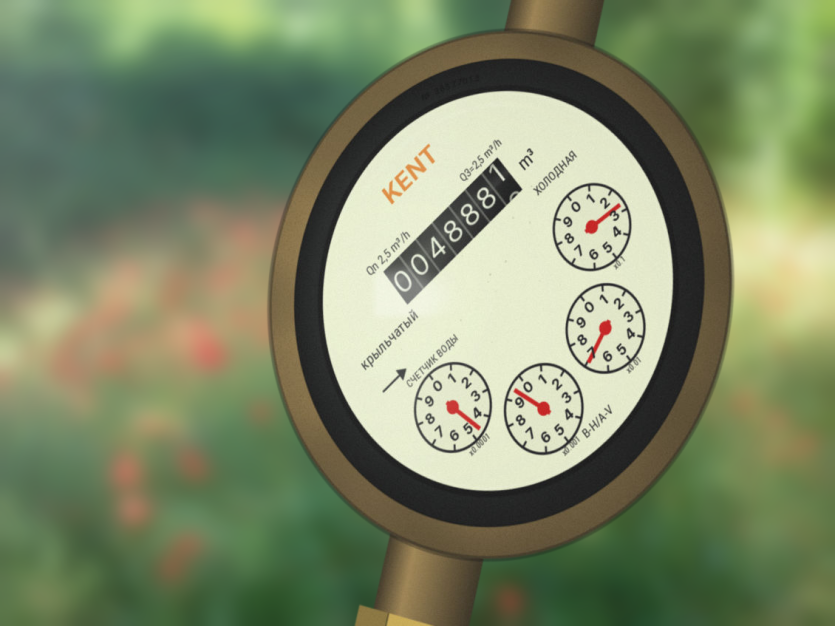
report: 48881.2694m³
